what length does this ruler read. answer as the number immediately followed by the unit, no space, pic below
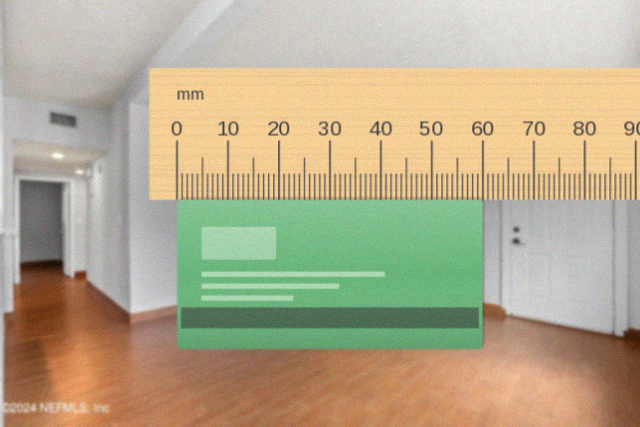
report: 60mm
